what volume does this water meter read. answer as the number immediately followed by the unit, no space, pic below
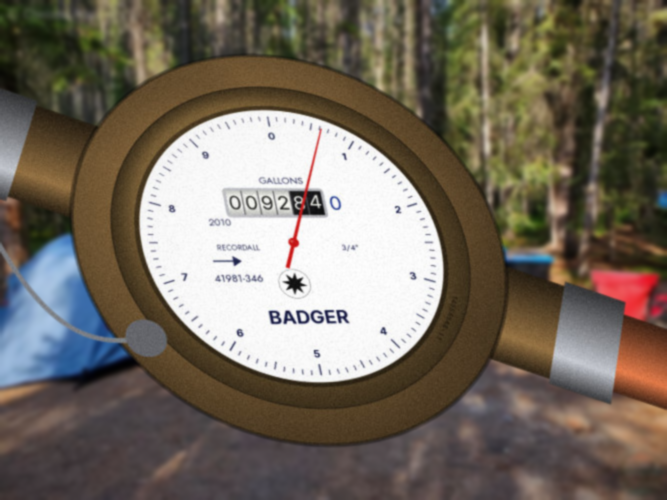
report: 92840.6gal
